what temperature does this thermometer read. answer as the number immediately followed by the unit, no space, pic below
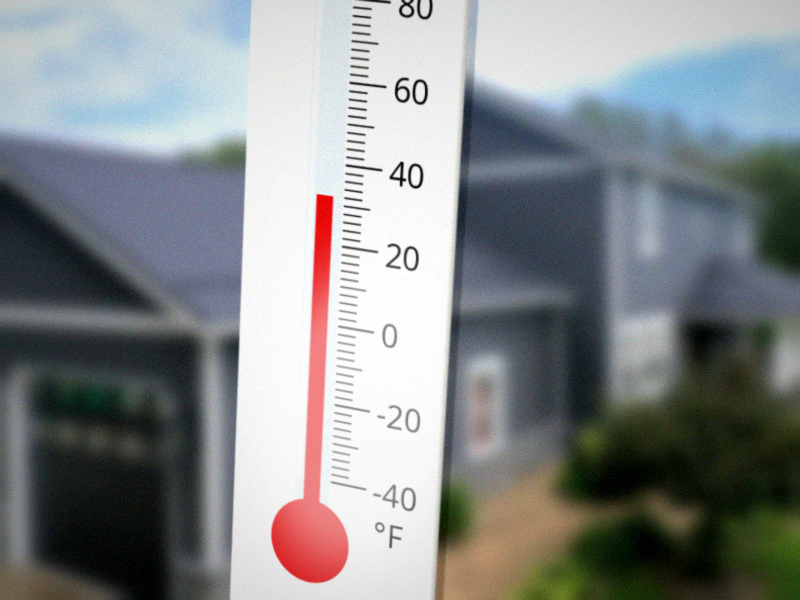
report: 32°F
